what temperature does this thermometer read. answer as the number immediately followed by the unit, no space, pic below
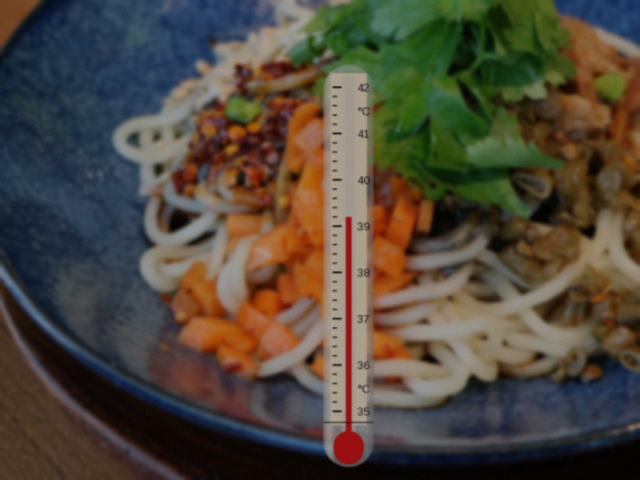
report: 39.2°C
